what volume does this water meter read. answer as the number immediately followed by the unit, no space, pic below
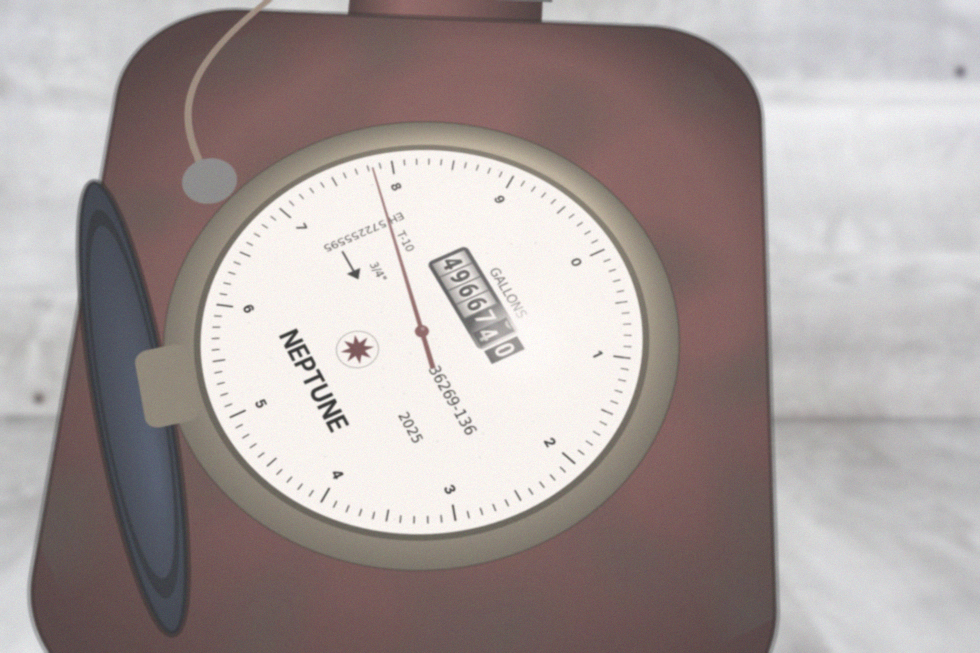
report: 4966737.8gal
